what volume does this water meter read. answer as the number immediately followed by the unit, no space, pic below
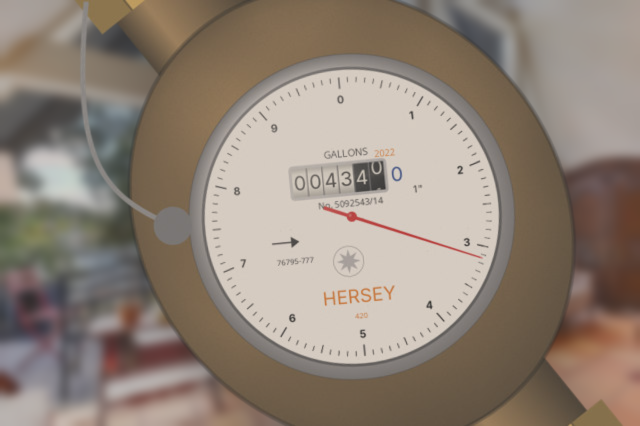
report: 43403.1gal
